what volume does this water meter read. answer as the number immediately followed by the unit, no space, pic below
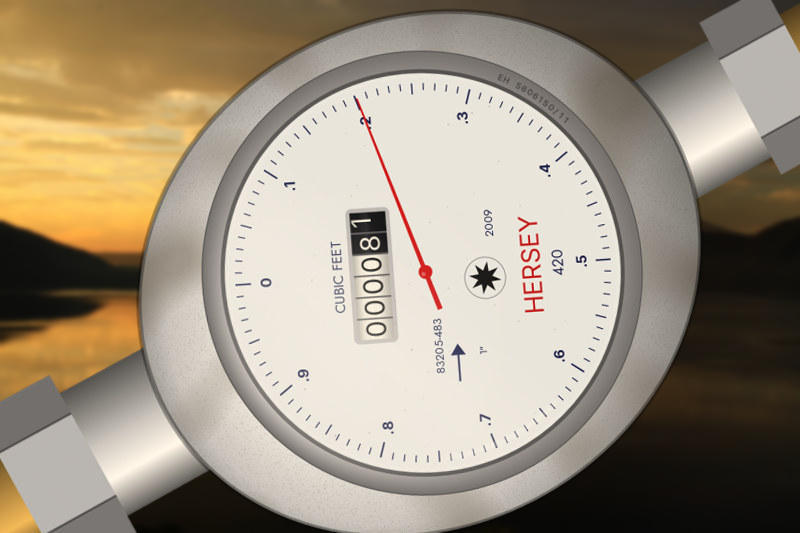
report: 81.20ft³
